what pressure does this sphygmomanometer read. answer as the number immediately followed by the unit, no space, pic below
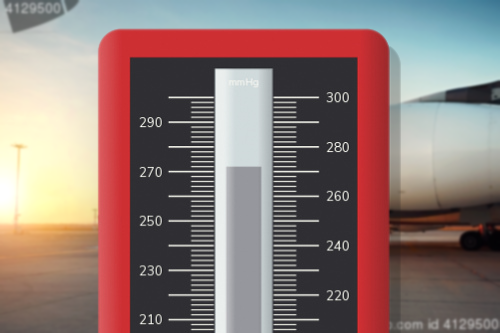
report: 272mmHg
